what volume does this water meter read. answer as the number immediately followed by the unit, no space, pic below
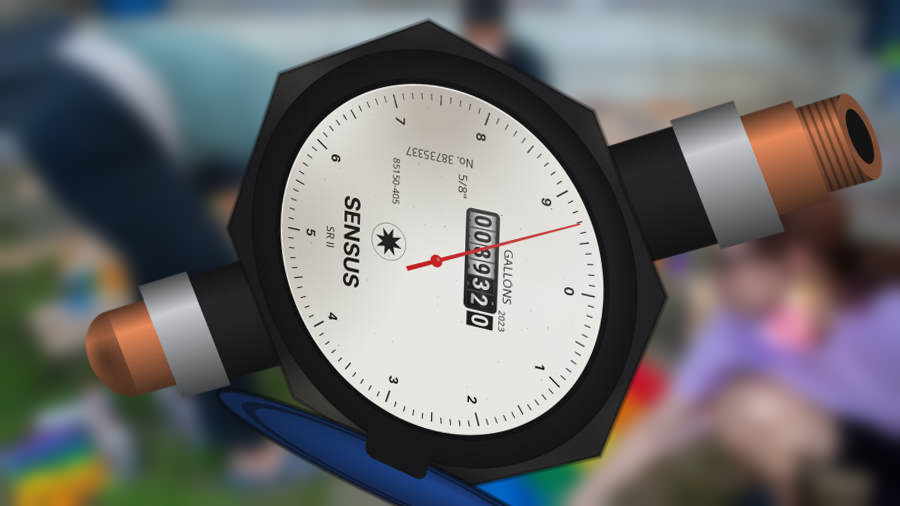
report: 89319.3gal
